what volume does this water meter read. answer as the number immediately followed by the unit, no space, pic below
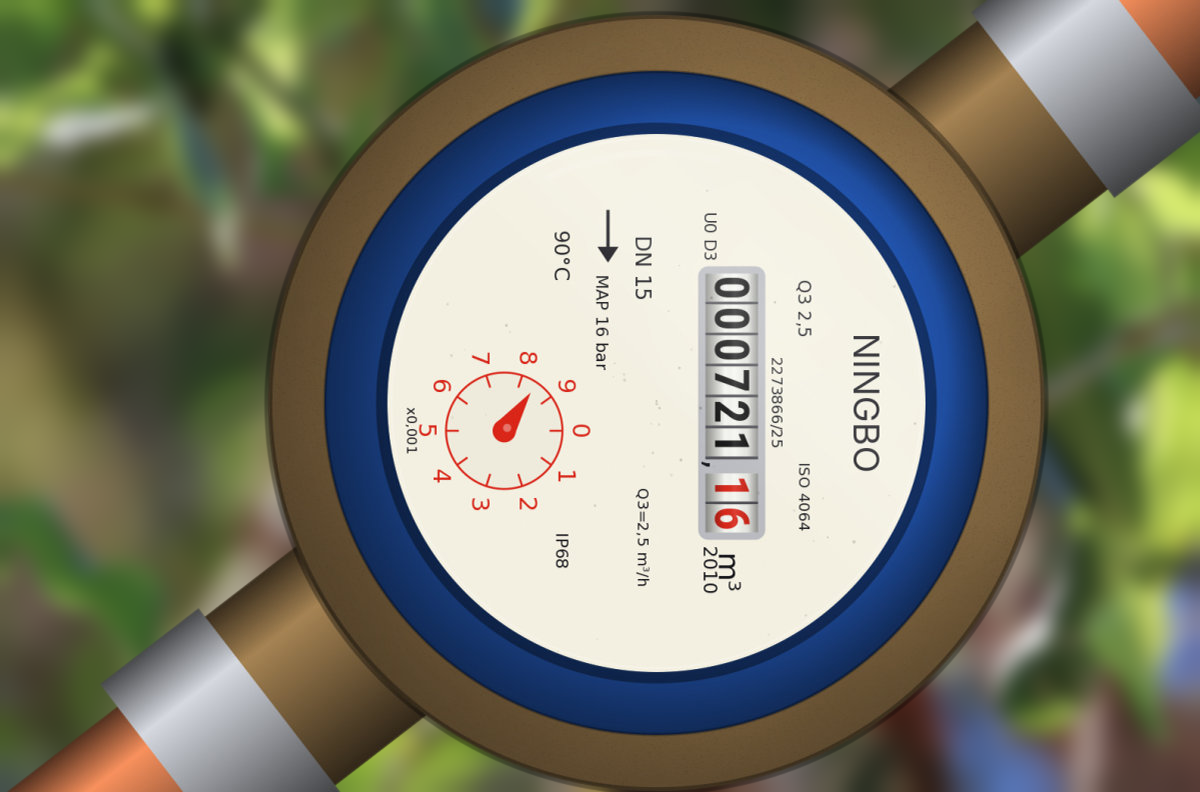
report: 721.168m³
